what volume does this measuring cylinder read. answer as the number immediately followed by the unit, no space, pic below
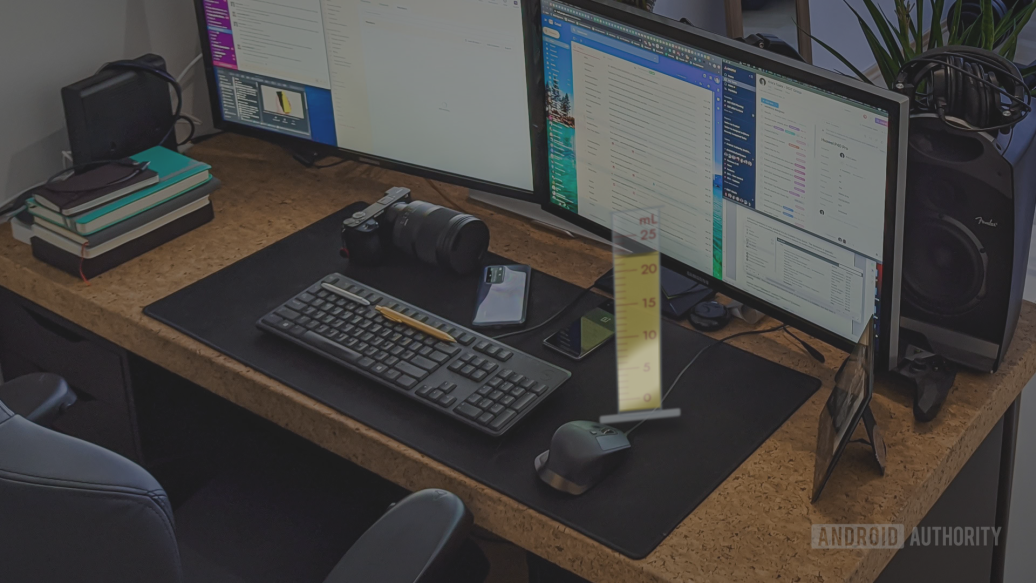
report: 22mL
